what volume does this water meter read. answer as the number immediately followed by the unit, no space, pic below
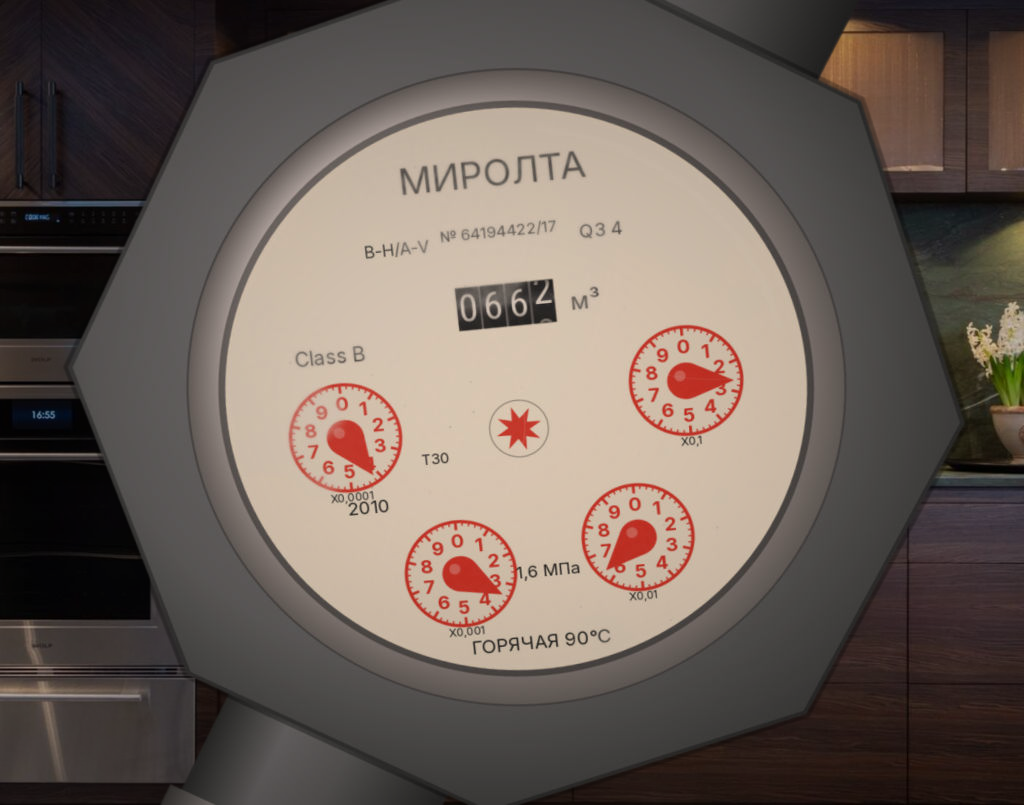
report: 662.2634m³
